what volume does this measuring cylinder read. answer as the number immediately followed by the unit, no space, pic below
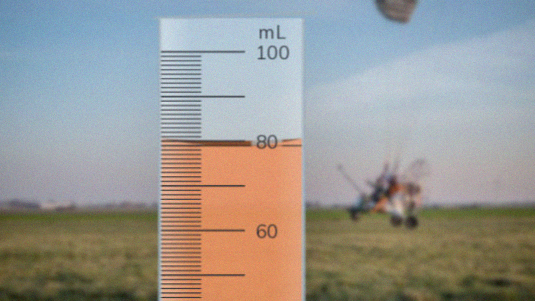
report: 79mL
